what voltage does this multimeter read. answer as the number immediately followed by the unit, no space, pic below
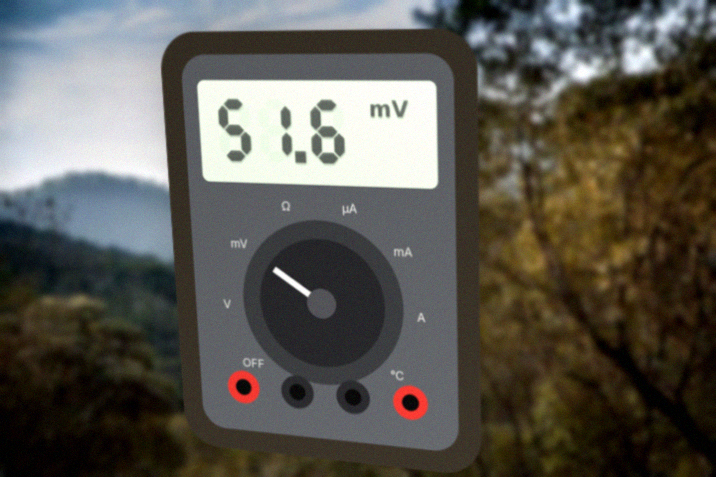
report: 51.6mV
